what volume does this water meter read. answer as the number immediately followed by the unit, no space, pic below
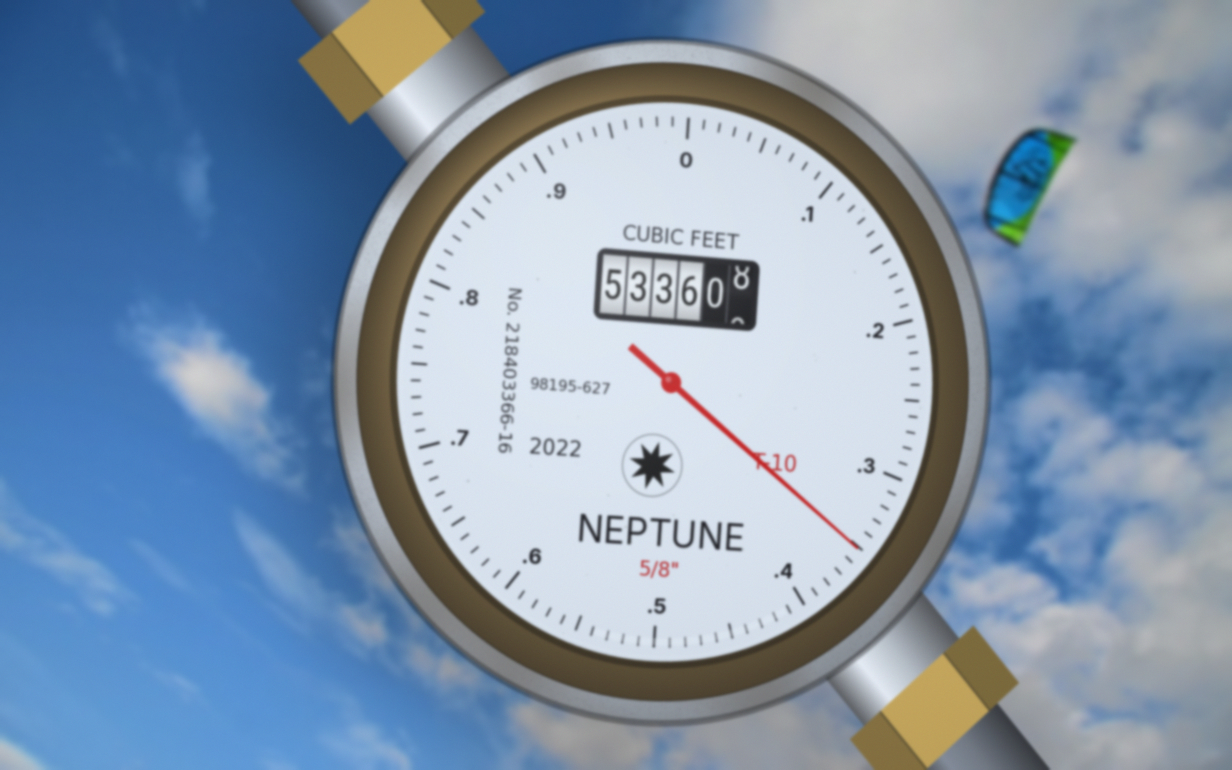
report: 533608.35ft³
